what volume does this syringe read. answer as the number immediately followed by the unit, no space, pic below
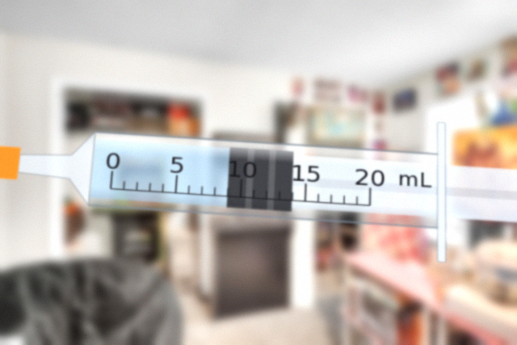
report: 9mL
